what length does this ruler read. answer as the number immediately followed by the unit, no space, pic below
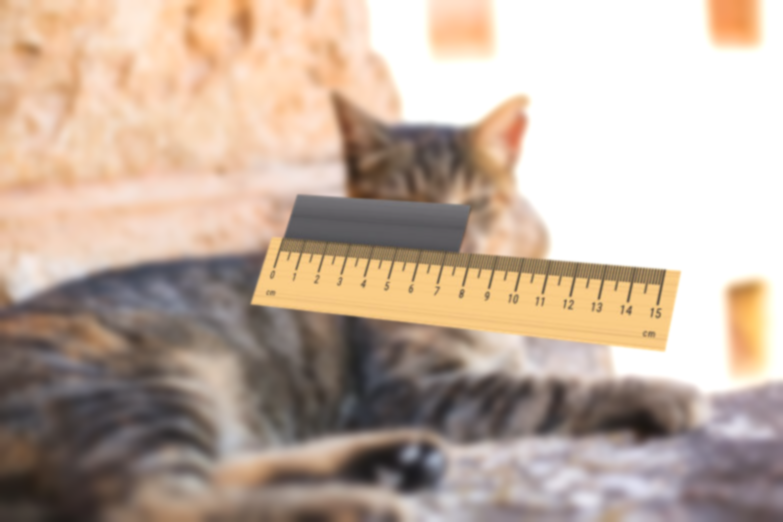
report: 7.5cm
